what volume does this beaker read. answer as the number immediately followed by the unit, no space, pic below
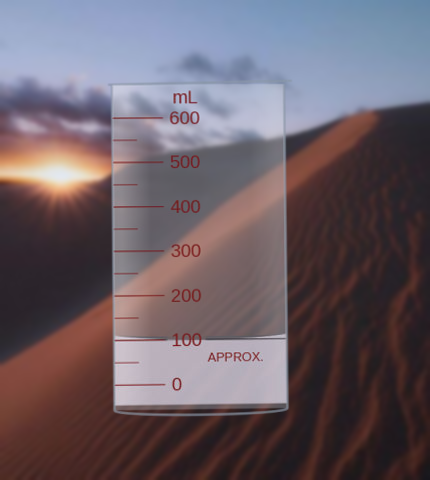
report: 100mL
